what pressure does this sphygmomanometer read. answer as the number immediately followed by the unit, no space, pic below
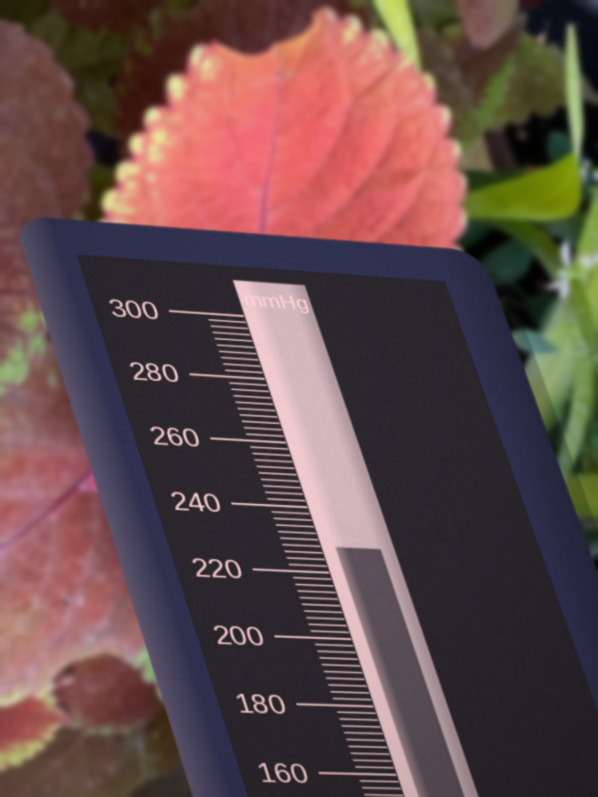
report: 228mmHg
